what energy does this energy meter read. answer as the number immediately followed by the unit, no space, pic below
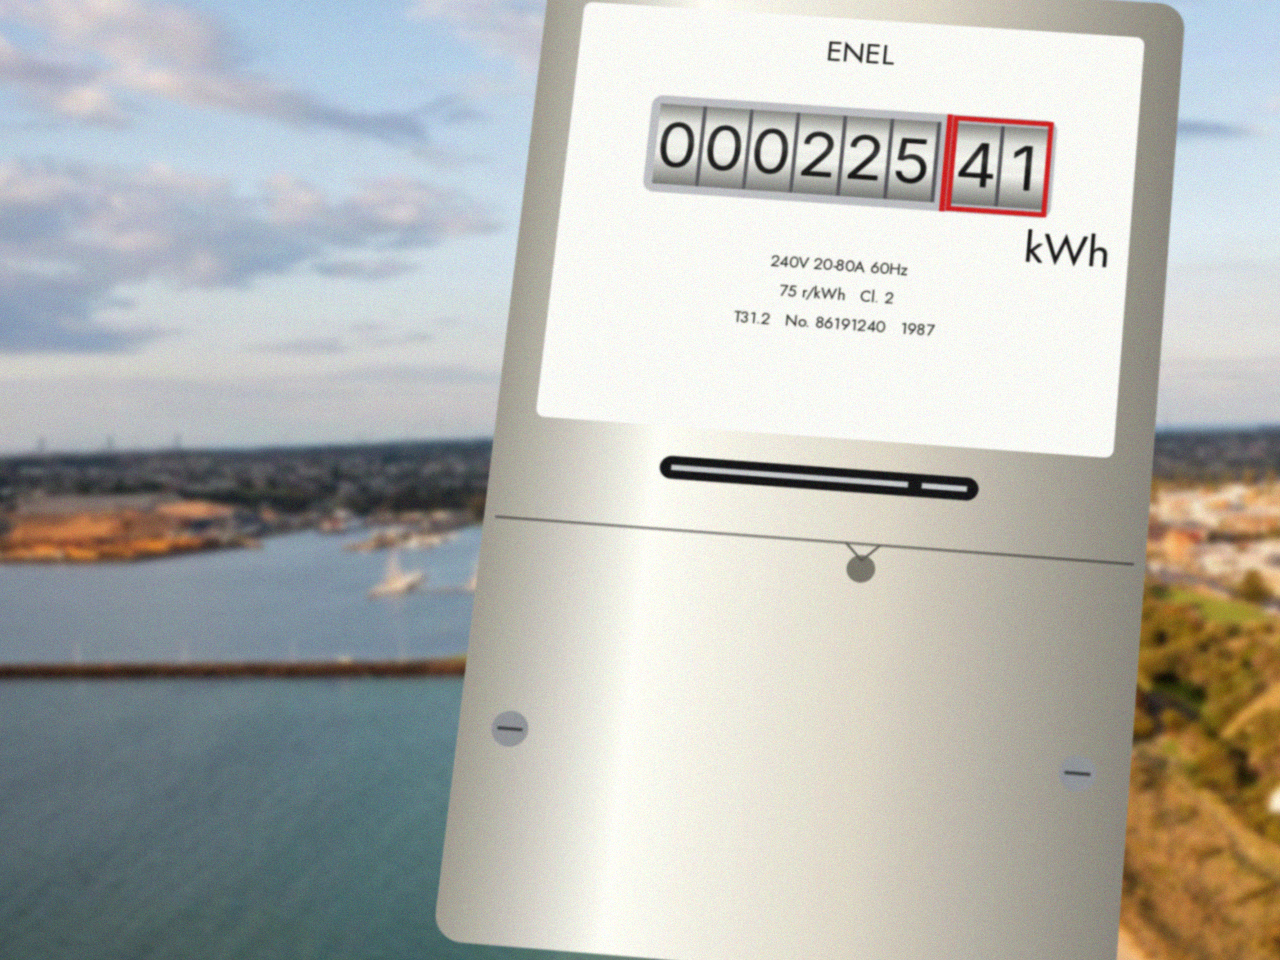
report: 225.41kWh
